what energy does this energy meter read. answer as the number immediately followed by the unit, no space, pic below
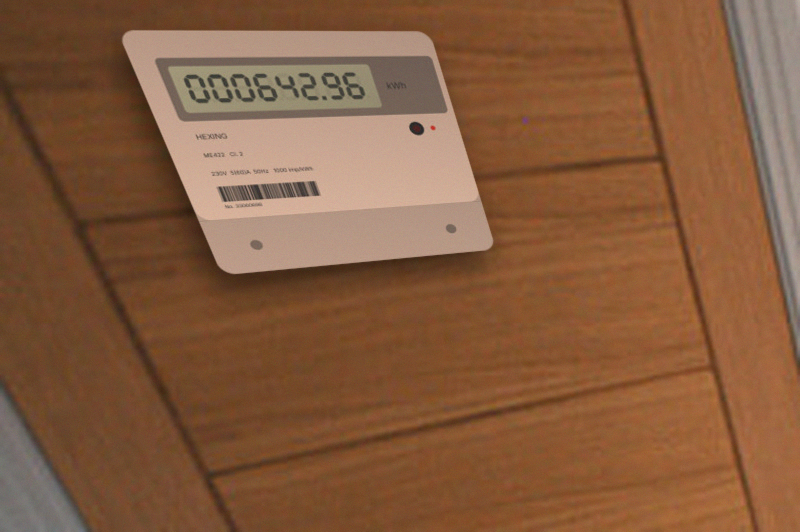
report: 642.96kWh
